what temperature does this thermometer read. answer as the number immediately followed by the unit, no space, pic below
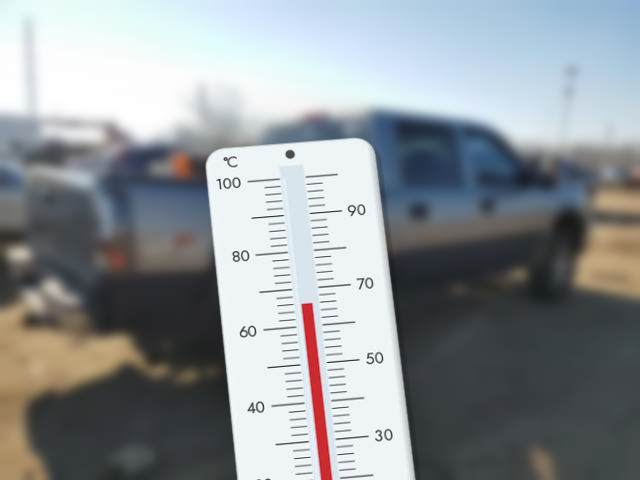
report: 66°C
